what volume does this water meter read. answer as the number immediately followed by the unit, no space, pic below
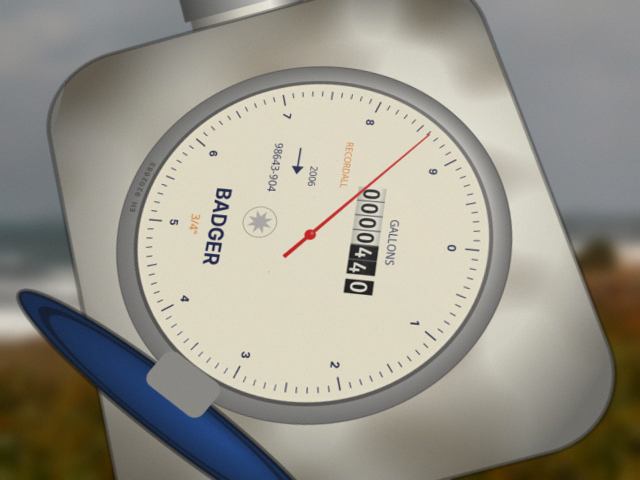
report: 438.6gal
